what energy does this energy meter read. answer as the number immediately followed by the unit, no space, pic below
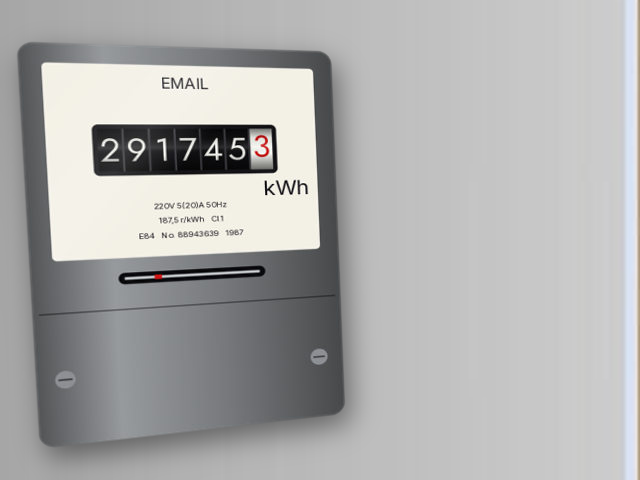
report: 291745.3kWh
